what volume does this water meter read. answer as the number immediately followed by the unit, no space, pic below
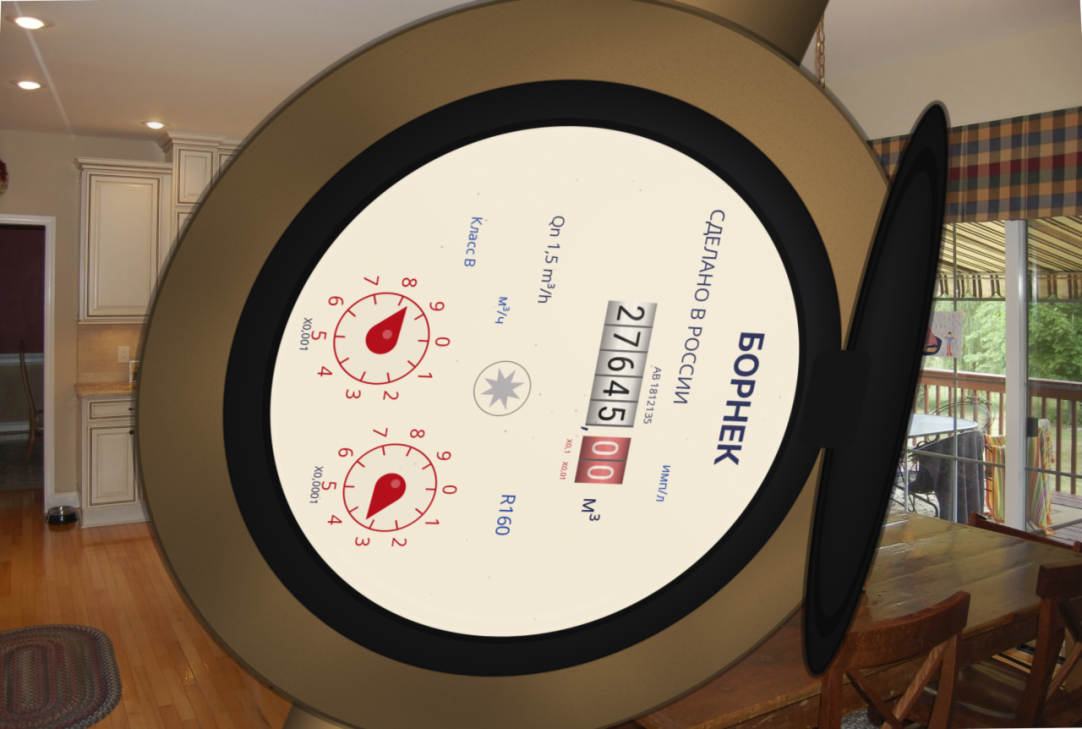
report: 27645.0083m³
